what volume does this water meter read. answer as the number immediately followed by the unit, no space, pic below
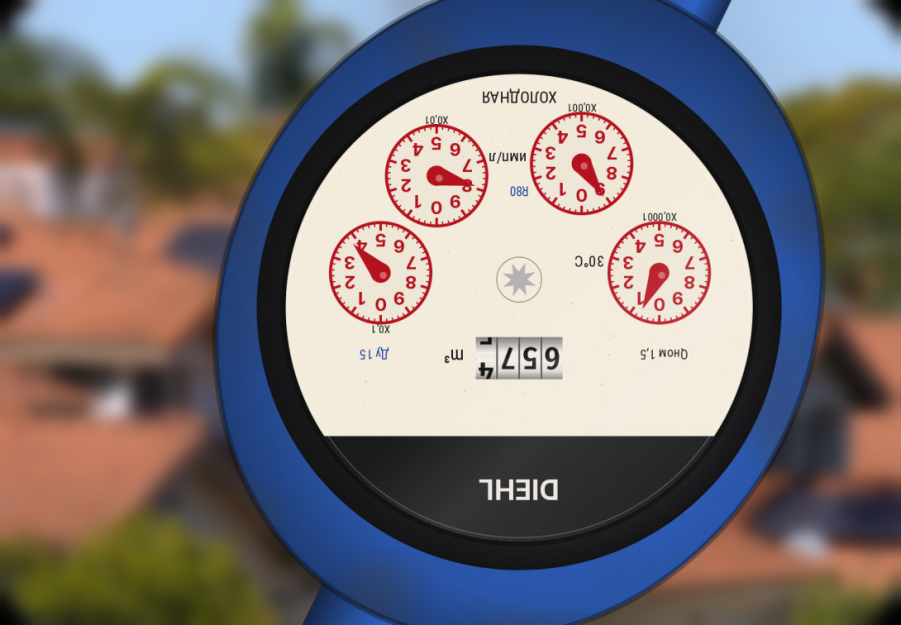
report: 6574.3790m³
